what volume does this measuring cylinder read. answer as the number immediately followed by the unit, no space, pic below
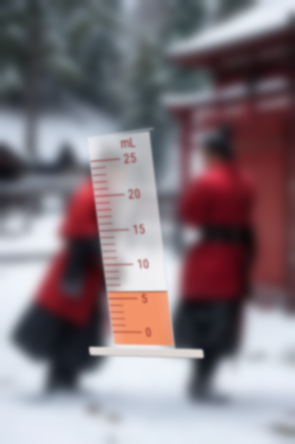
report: 6mL
